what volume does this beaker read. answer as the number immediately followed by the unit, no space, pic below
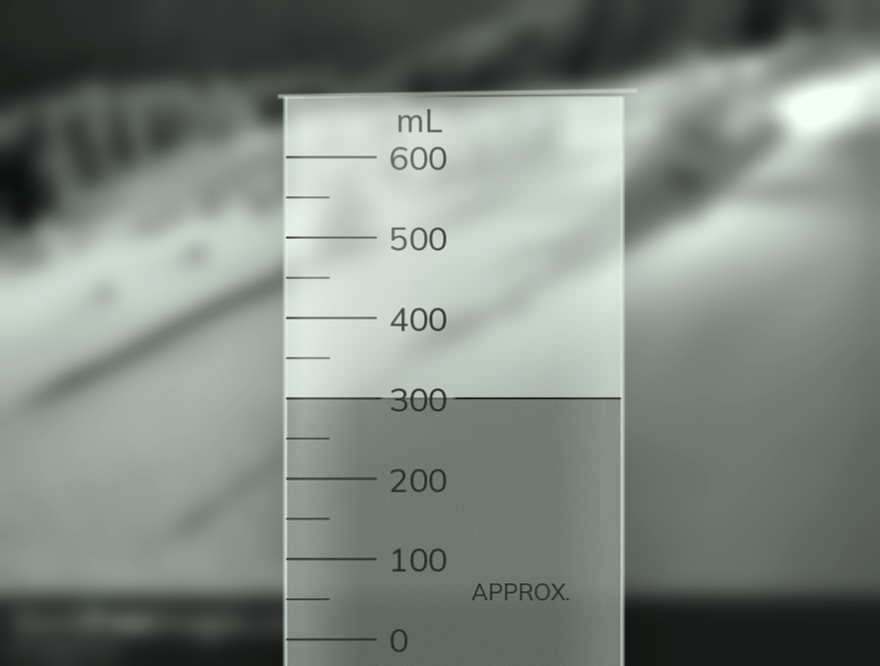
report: 300mL
